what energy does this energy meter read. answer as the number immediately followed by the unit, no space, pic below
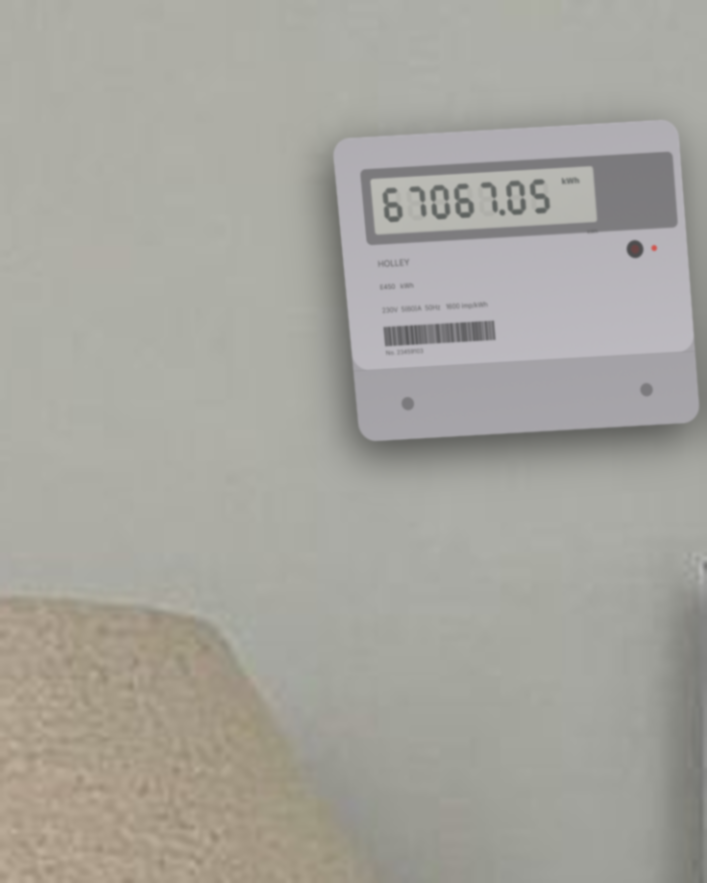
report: 67067.05kWh
